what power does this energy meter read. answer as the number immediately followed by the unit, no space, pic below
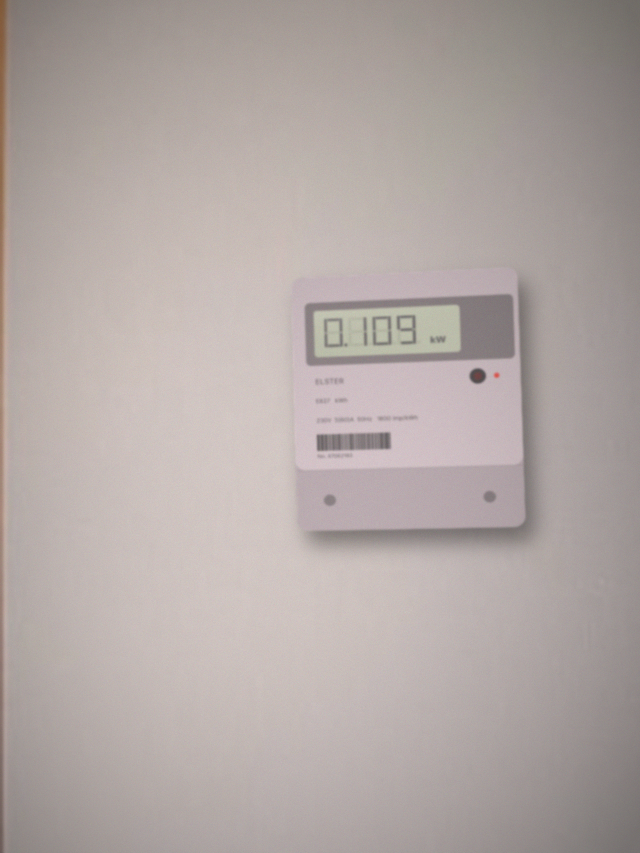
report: 0.109kW
